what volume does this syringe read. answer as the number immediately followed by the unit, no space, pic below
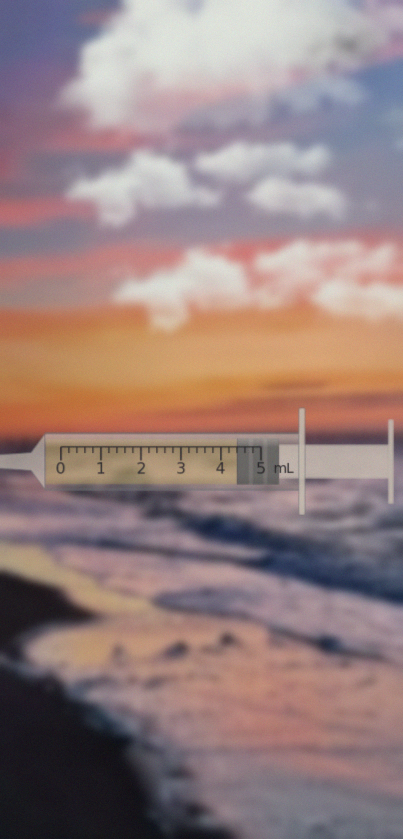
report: 4.4mL
